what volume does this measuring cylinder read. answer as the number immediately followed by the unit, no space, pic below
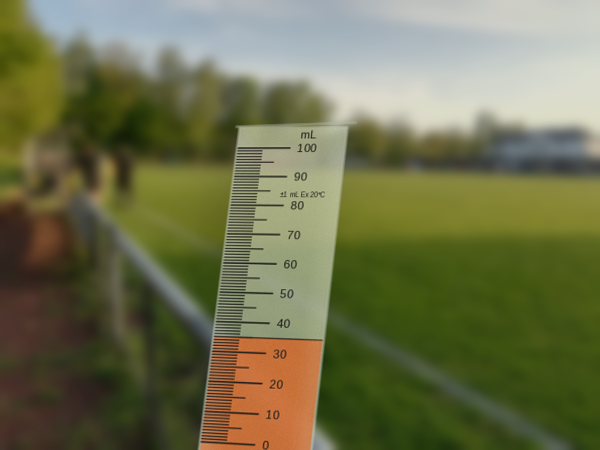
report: 35mL
